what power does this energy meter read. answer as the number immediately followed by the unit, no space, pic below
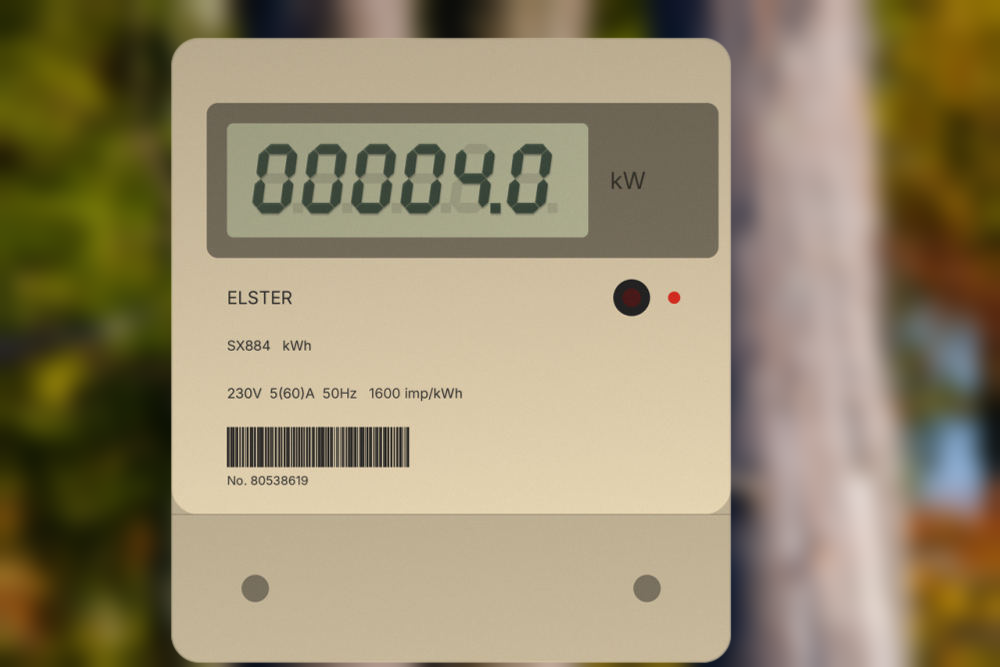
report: 4.0kW
